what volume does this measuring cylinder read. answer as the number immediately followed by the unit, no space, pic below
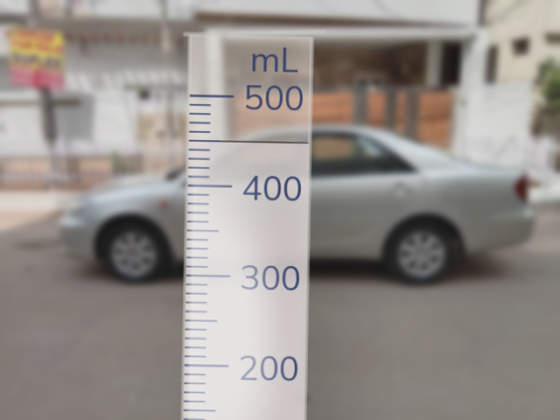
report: 450mL
